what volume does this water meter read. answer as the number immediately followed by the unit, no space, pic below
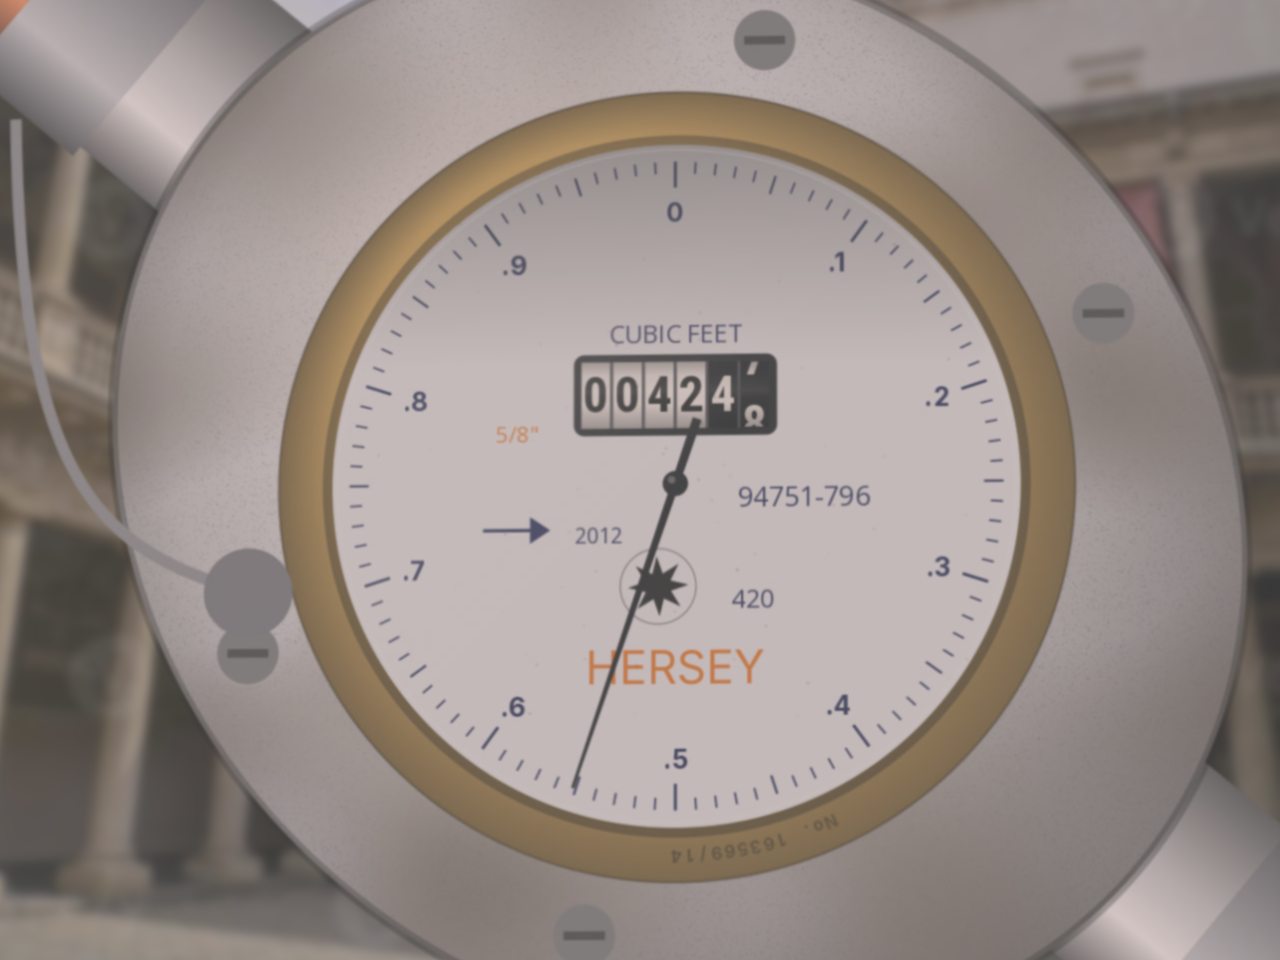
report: 4247.55ft³
